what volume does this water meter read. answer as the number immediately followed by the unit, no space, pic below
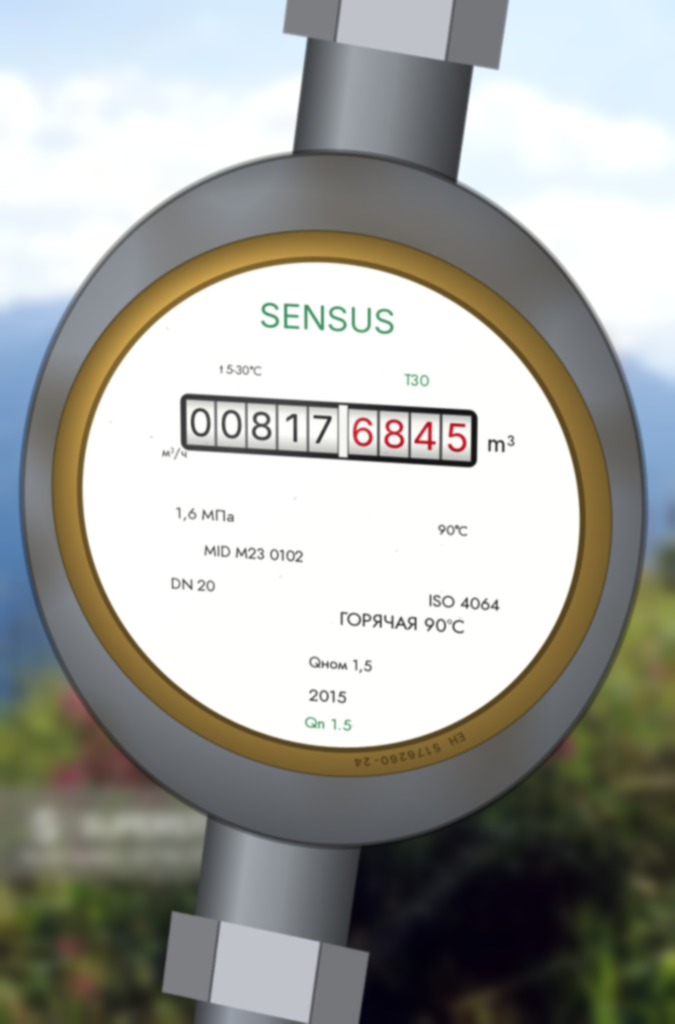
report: 817.6845m³
